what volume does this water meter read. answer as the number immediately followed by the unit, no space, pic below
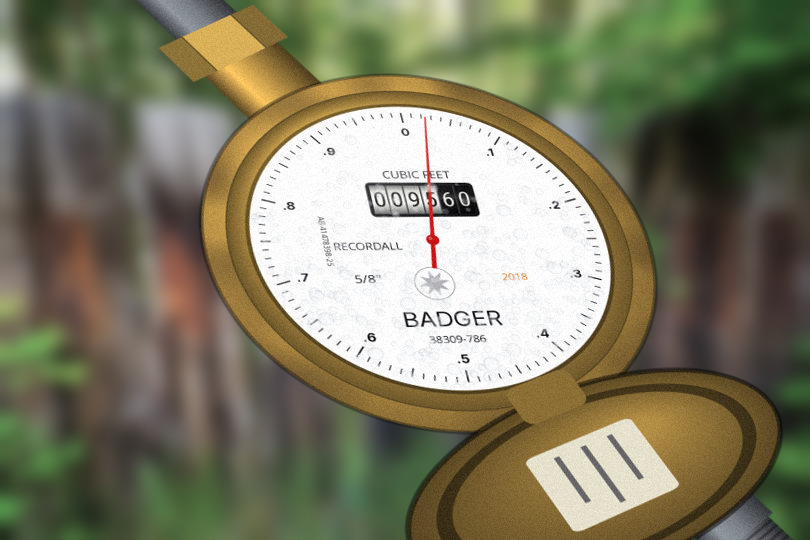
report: 9560.02ft³
